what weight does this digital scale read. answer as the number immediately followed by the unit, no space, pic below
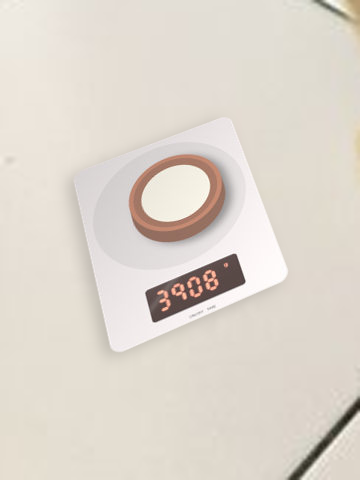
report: 3908g
